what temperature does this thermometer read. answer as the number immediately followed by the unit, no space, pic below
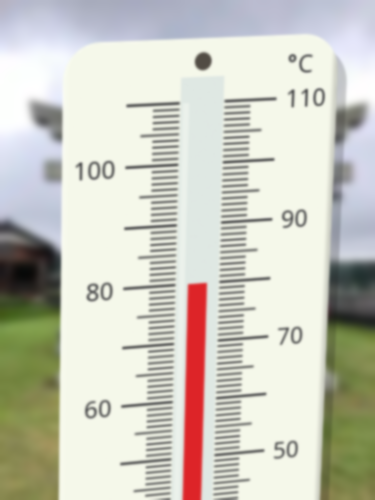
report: 80°C
